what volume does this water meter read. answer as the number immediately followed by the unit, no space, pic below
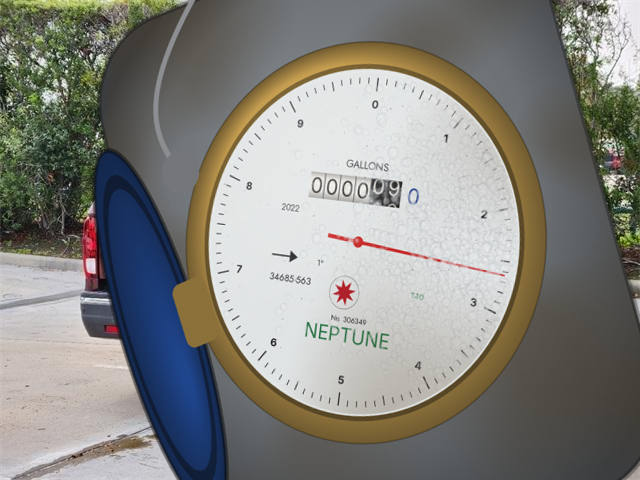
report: 92.6gal
